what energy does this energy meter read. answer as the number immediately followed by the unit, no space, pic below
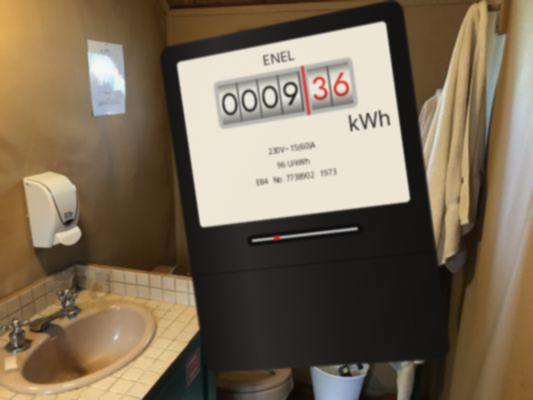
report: 9.36kWh
